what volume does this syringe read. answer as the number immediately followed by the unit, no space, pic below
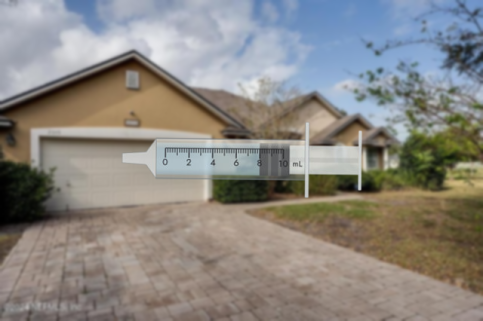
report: 8mL
